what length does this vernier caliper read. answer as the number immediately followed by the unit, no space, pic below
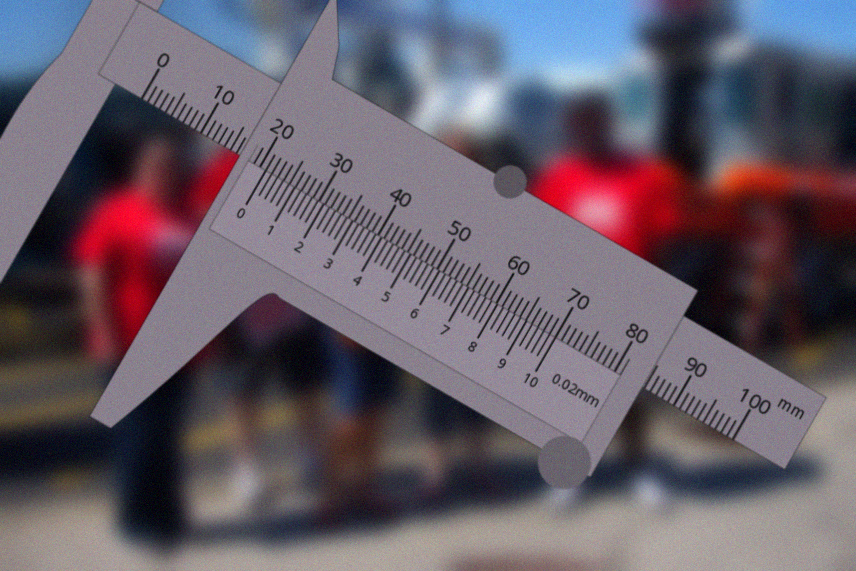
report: 21.0mm
